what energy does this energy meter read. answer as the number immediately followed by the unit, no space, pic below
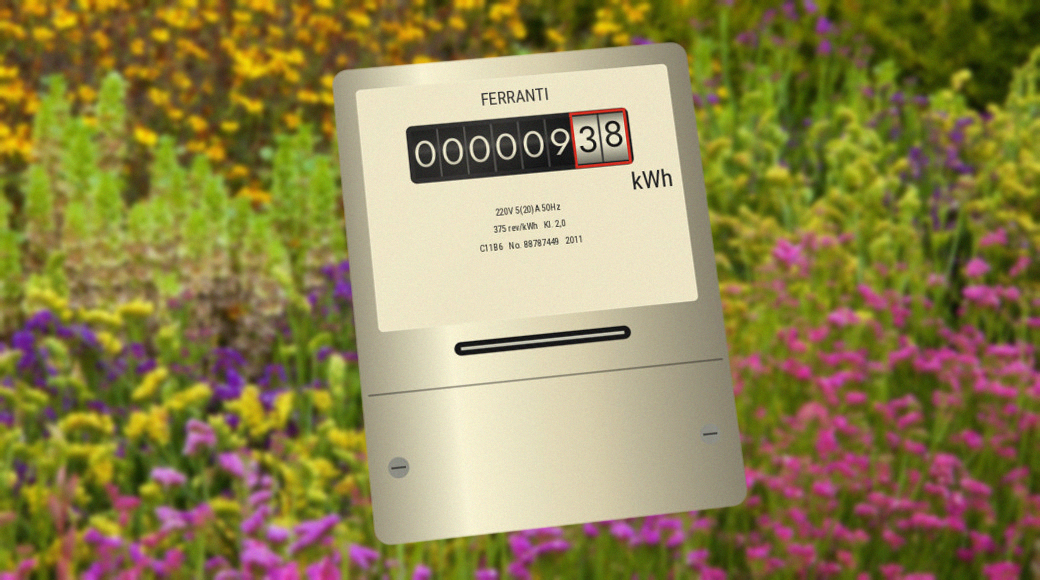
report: 9.38kWh
